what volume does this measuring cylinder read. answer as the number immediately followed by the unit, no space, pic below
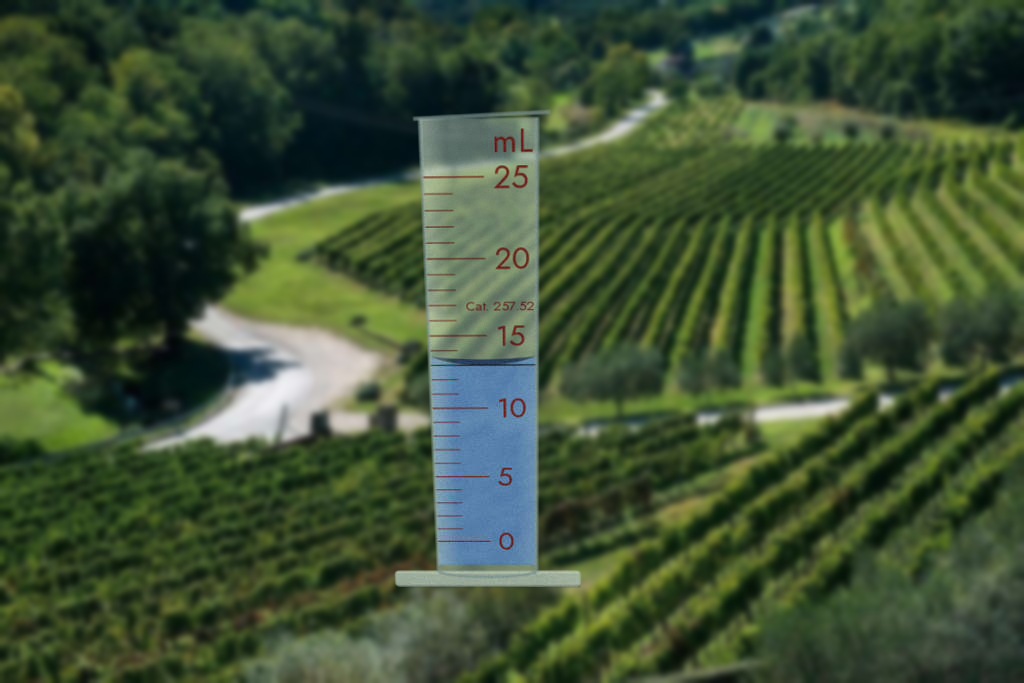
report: 13mL
